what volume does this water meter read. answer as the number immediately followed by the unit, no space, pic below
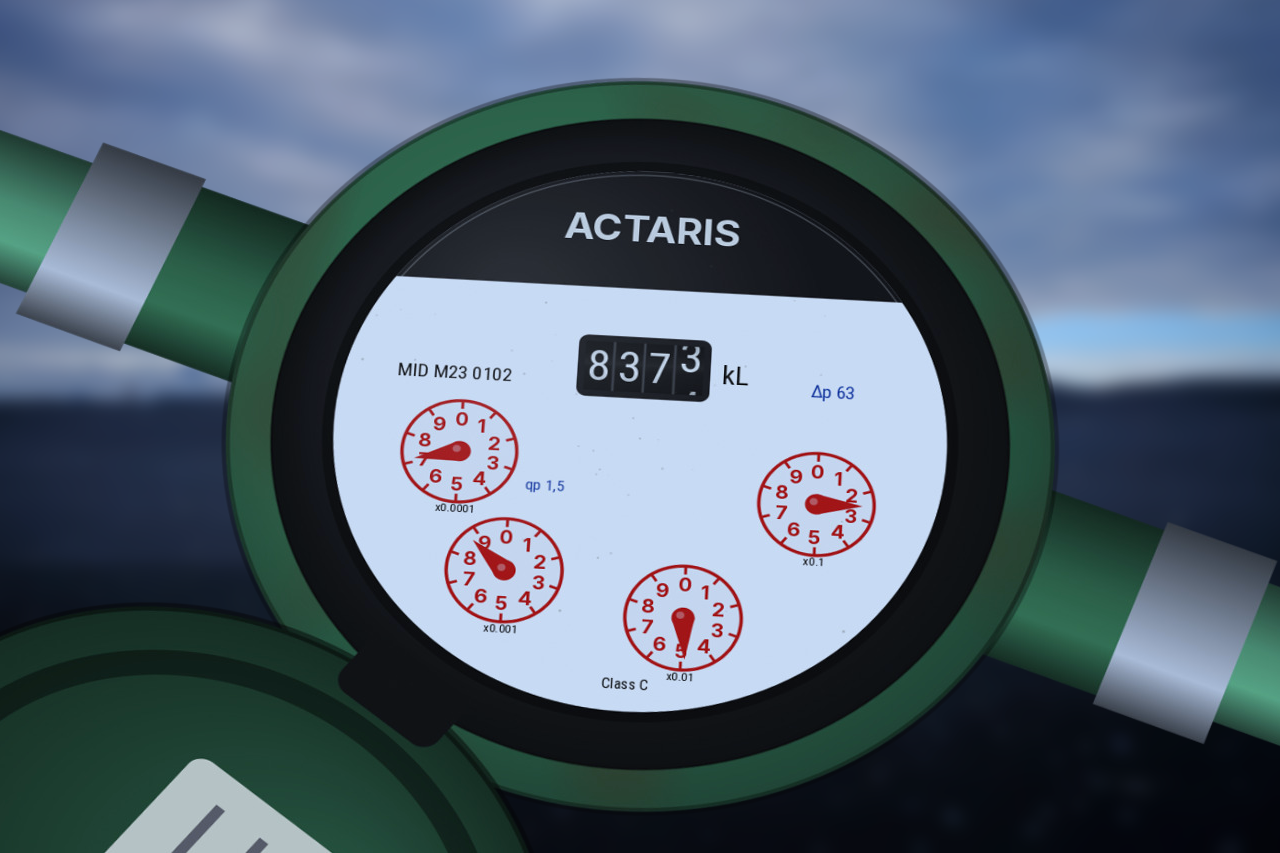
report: 8373.2487kL
